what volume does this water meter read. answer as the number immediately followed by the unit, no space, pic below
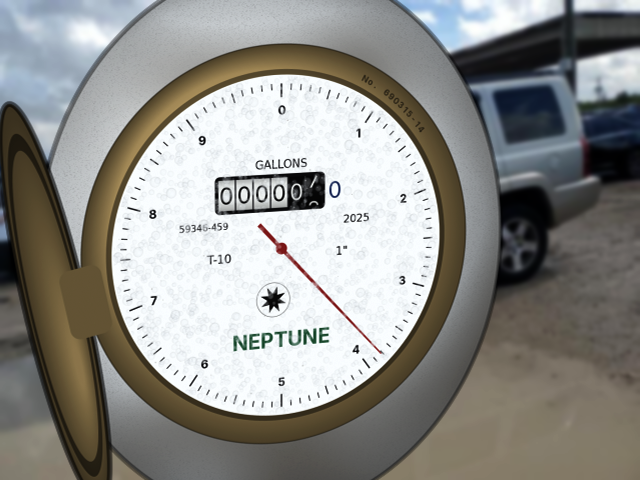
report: 73.8gal
